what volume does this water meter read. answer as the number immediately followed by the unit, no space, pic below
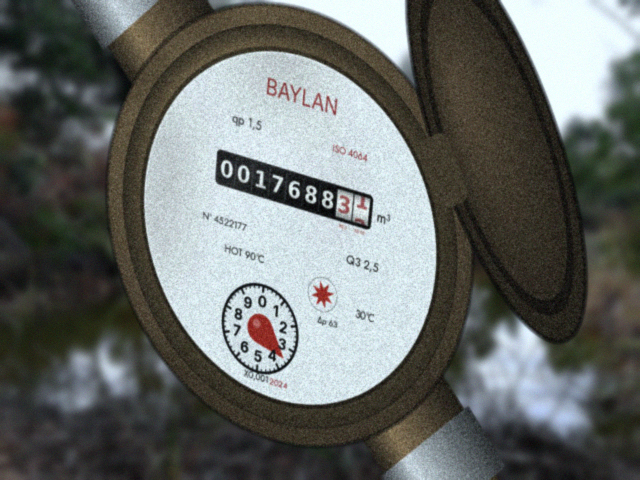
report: 17688.313m³
